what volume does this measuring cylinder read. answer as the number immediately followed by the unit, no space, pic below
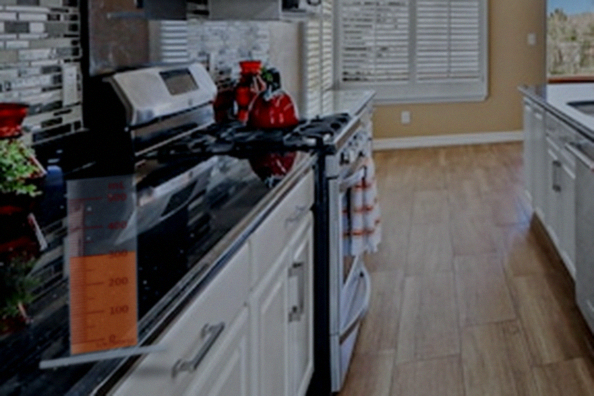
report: 300mL
